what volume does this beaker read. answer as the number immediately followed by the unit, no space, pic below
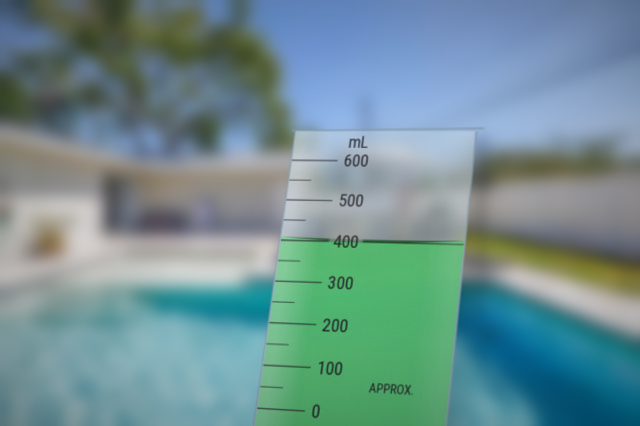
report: 400mL
